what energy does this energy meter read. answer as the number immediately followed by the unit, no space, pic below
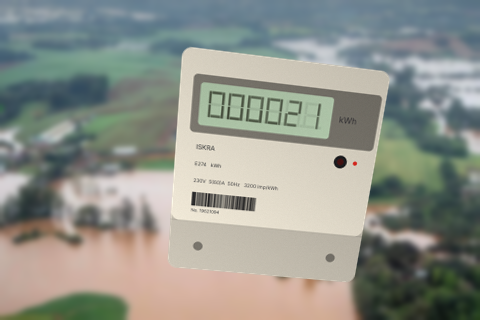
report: 21kWh
